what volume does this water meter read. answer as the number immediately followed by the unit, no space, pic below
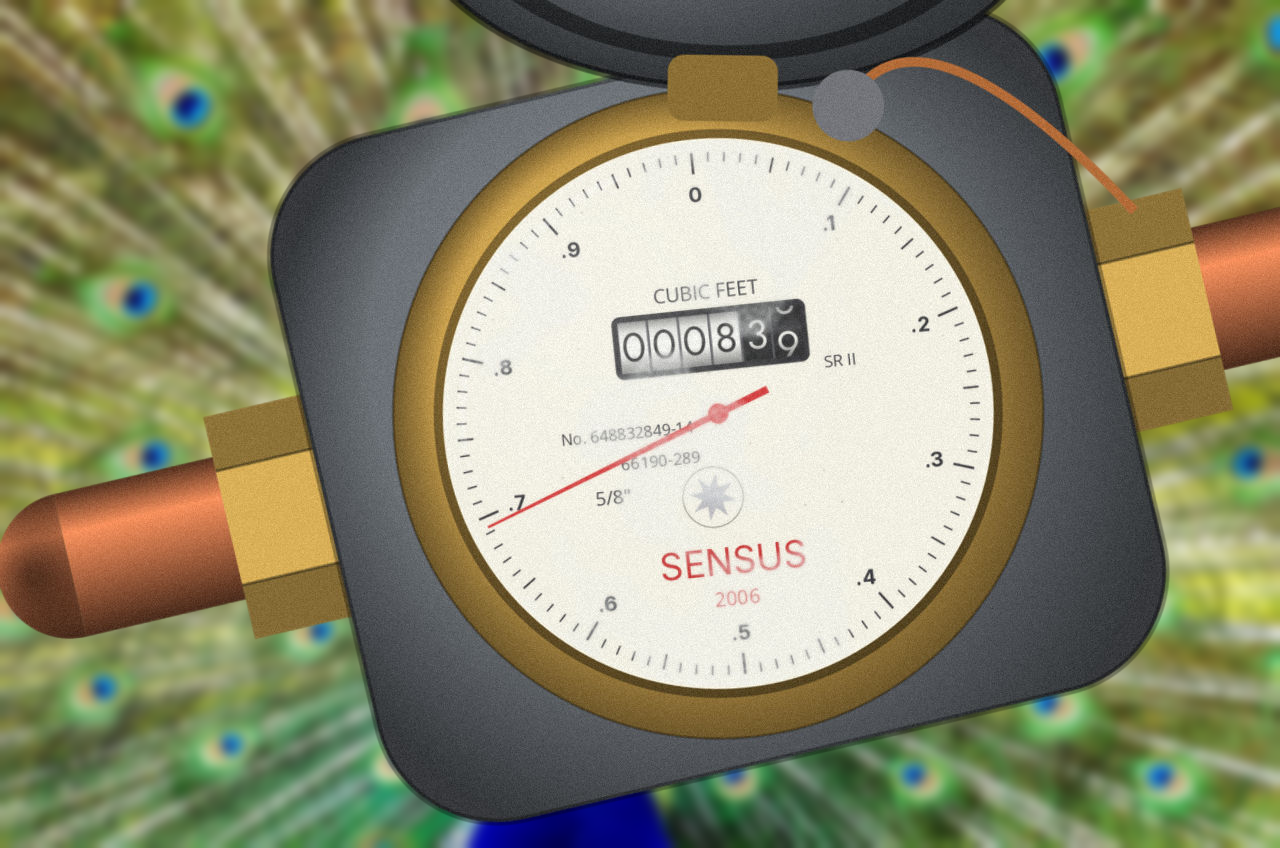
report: 838.69ft³
